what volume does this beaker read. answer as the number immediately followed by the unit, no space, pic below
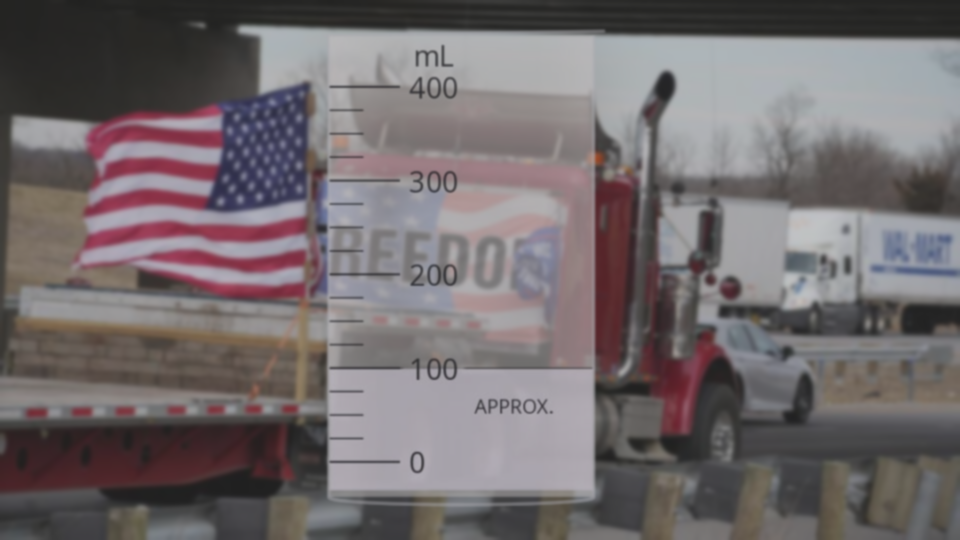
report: 100mL
